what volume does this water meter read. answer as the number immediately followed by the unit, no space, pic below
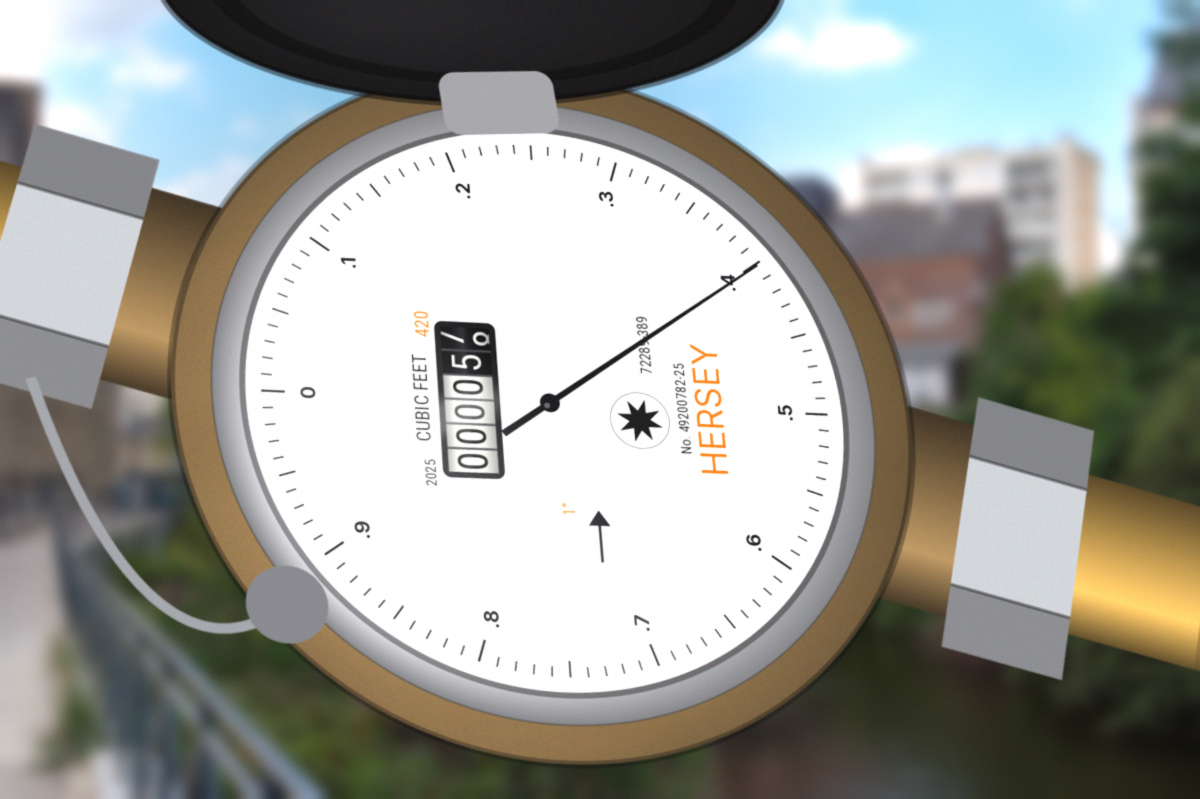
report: 57.40ft³
